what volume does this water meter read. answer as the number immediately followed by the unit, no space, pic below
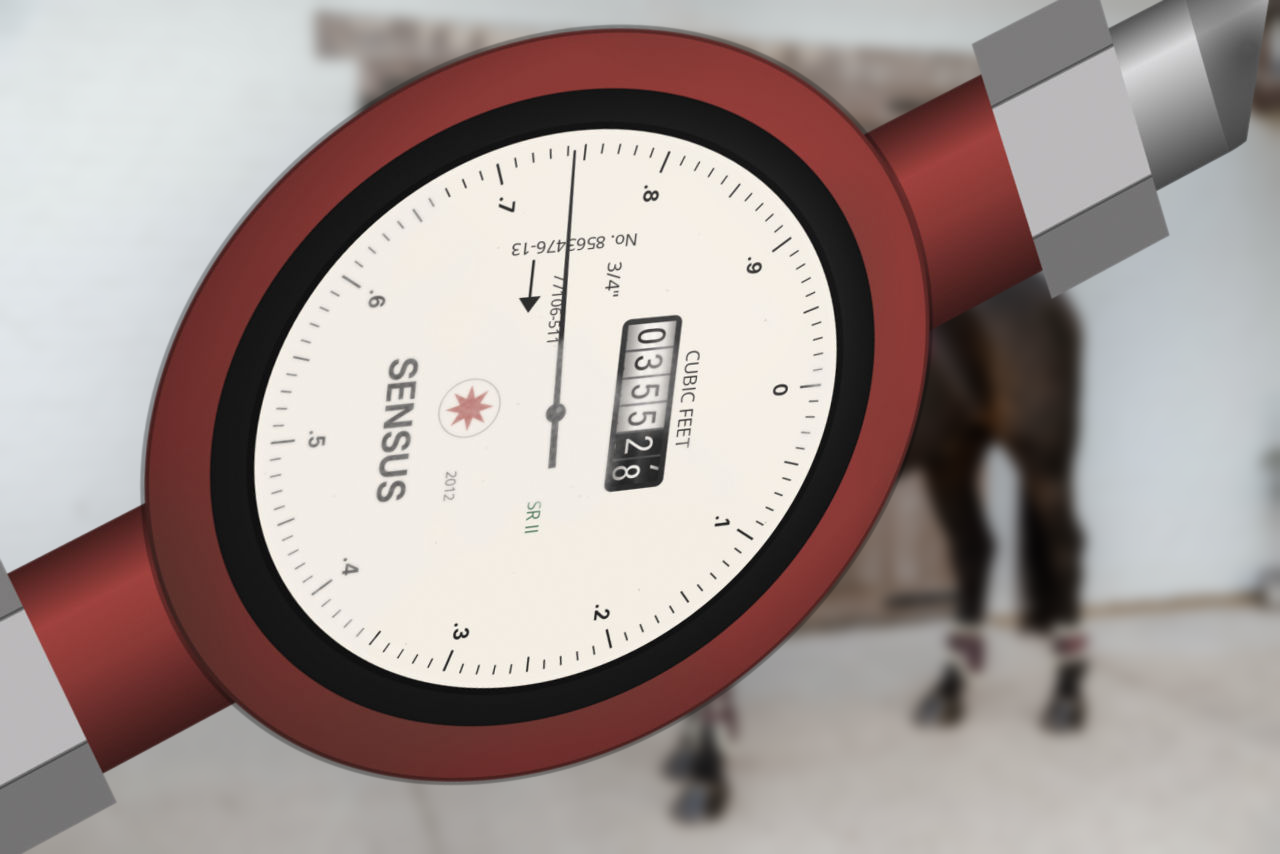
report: 35527.74ft³
